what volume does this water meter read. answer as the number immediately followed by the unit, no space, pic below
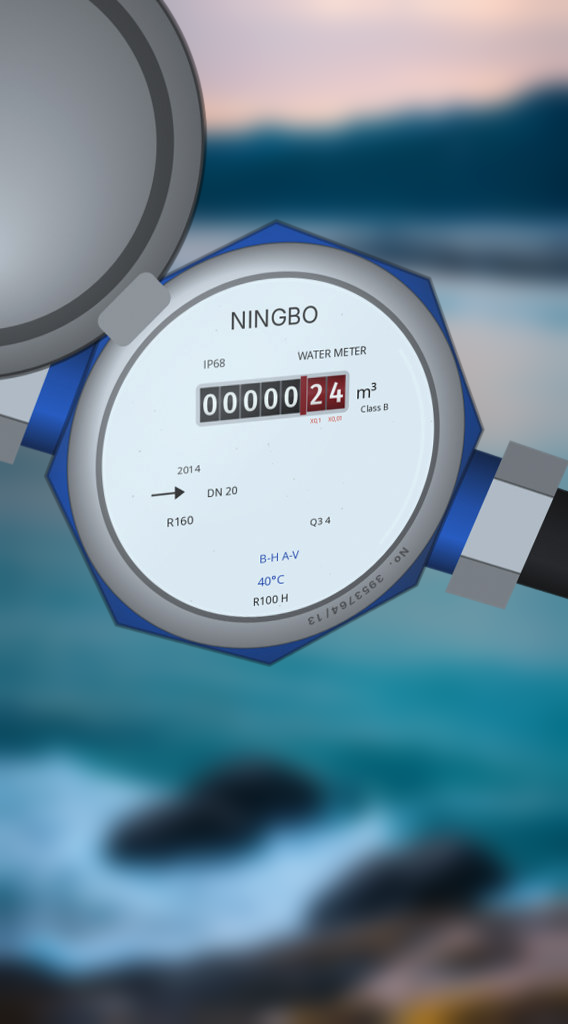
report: 0.24m³
